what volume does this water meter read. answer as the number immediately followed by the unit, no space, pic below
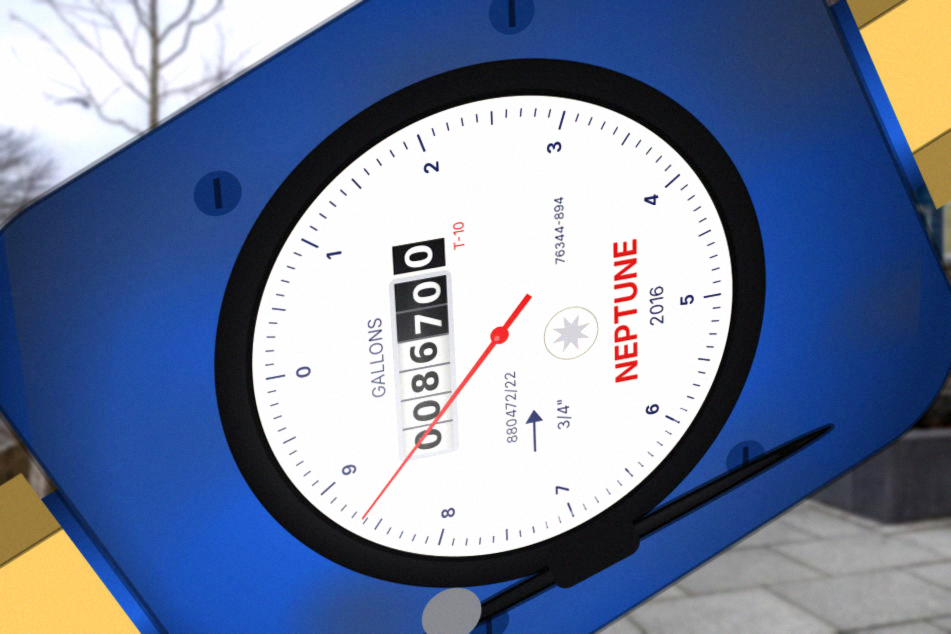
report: 86698.6gal
